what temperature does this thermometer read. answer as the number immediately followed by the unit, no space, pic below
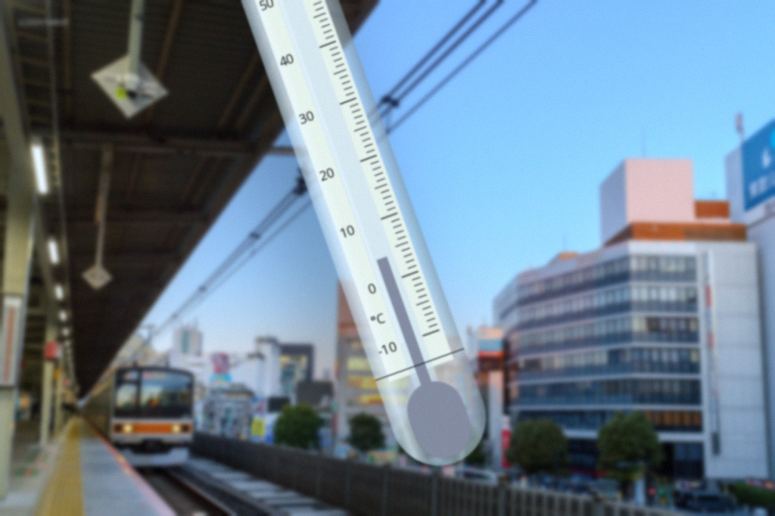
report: 4°C
